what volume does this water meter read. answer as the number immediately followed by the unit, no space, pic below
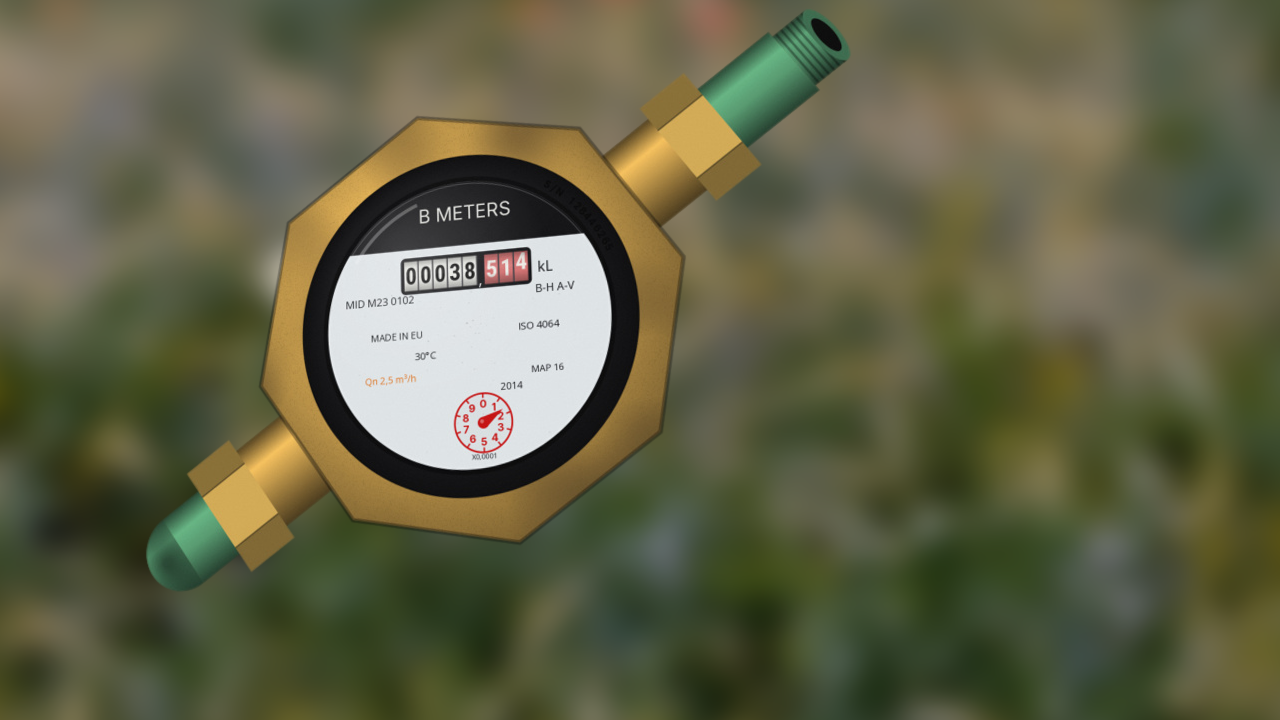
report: 38.5141kL
